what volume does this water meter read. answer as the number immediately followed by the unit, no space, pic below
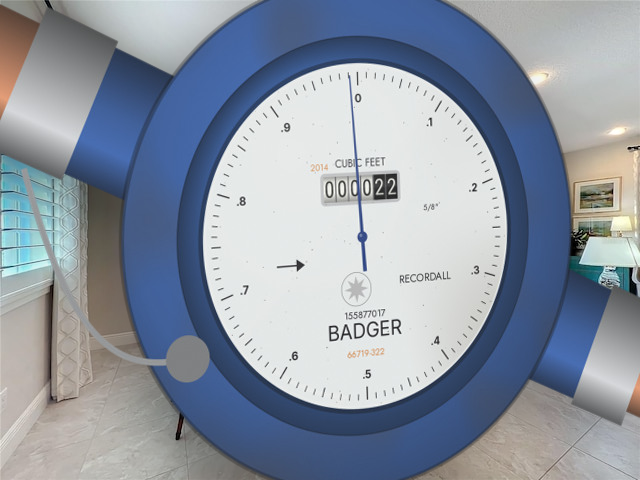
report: 21.99ft³
